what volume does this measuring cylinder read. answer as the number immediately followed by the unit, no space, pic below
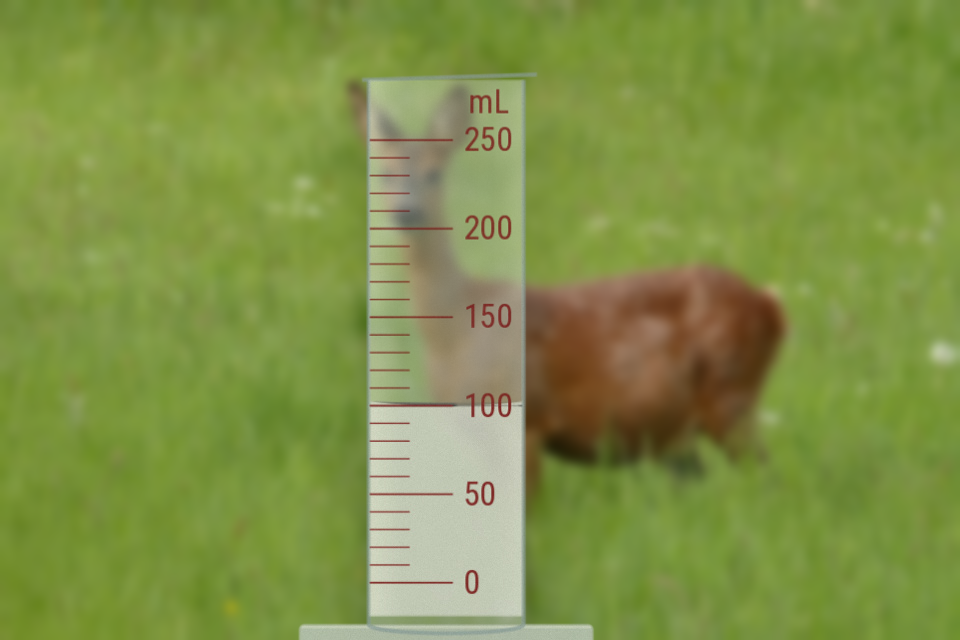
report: 100mL
